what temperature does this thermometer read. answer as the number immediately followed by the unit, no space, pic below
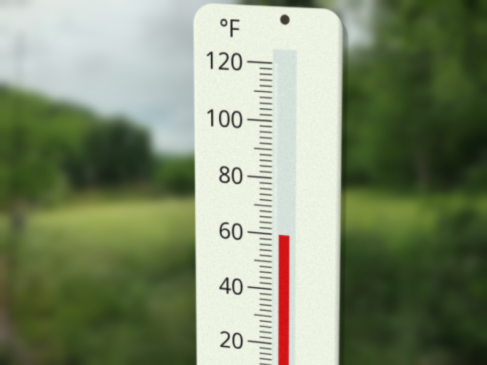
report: 60°F
